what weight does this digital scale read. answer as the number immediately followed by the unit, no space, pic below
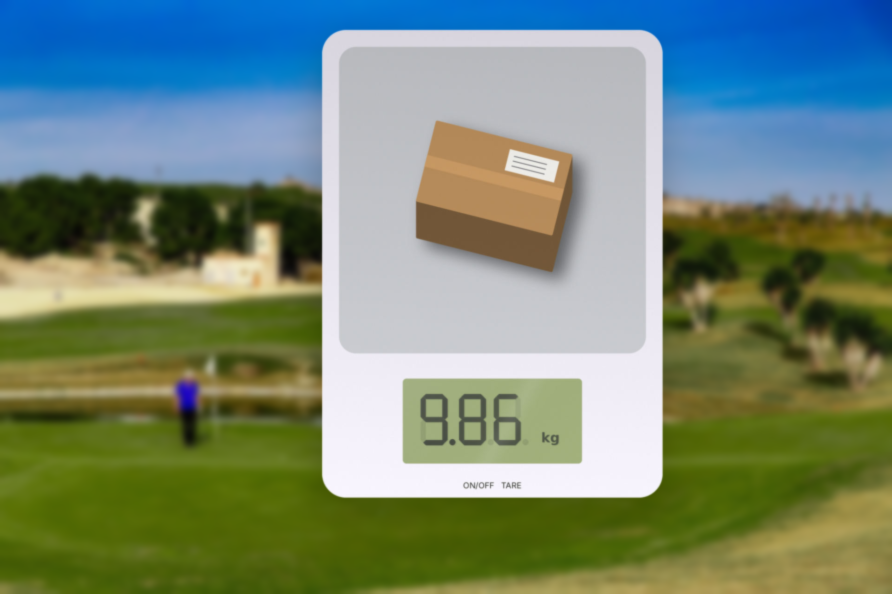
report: 9.86kg
